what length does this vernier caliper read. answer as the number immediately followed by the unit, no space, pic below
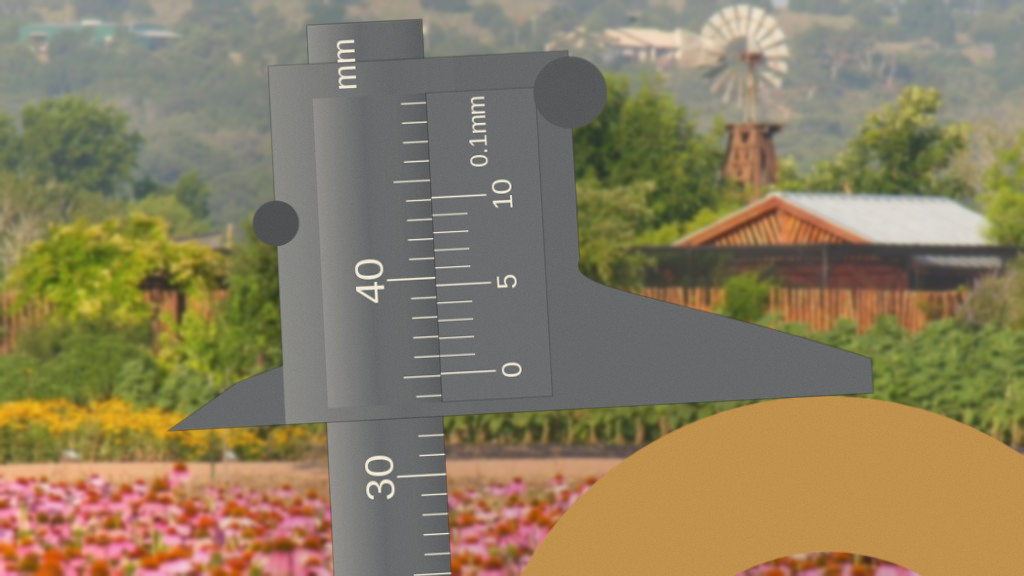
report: 35.1mm
